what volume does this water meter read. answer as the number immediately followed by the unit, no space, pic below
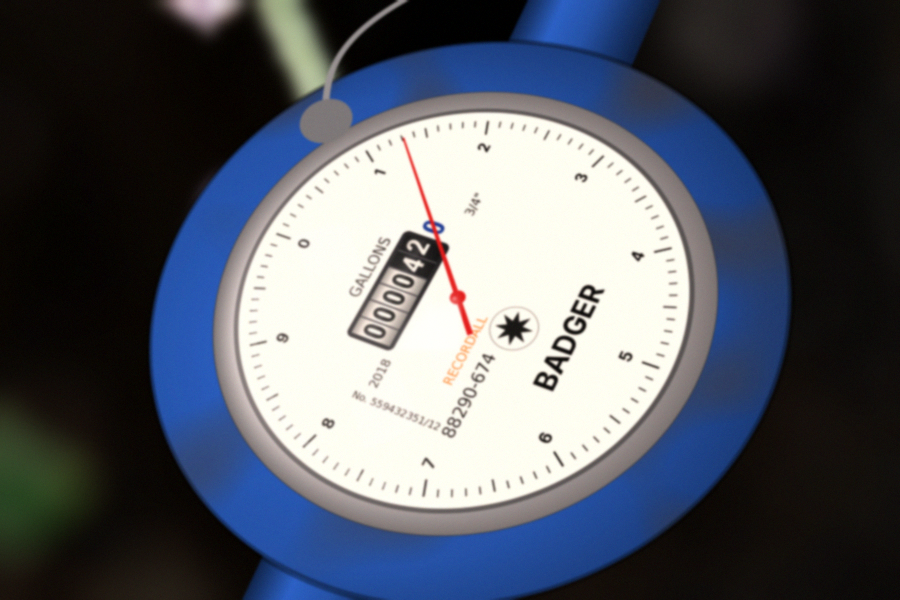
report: 421.3gal
